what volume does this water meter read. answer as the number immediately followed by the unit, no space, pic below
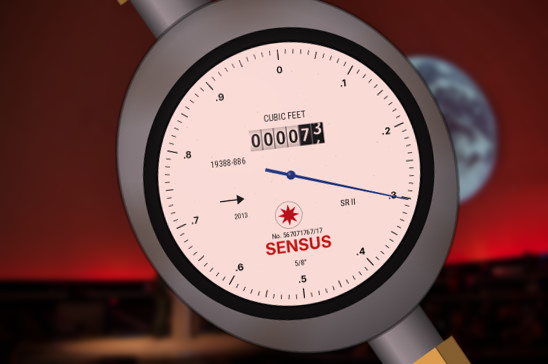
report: 73.30ft³
